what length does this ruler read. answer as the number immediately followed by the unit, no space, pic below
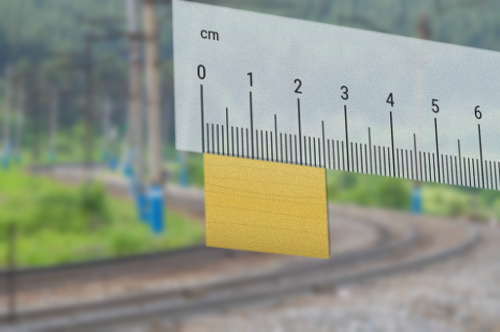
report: 2.5cm
